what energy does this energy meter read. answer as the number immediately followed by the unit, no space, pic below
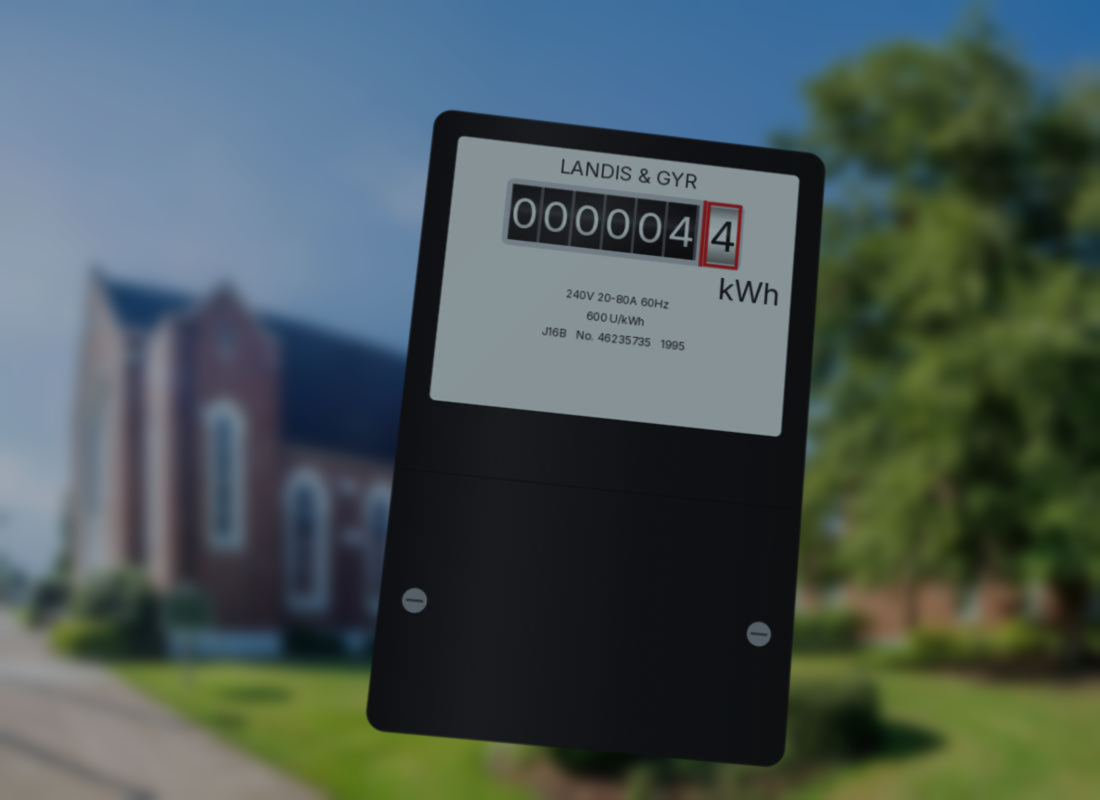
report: 4.4kWh
